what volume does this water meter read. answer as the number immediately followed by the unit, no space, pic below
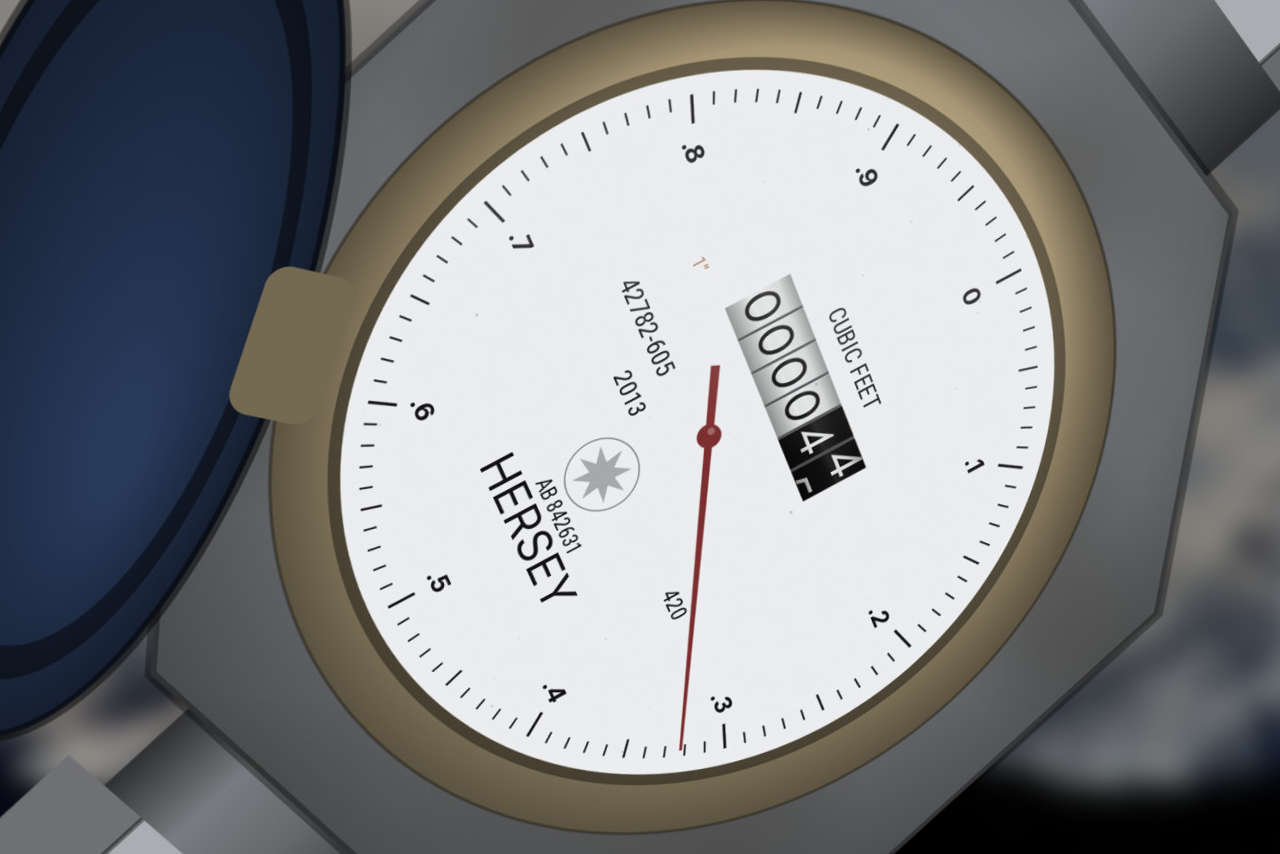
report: 44.32ft³
